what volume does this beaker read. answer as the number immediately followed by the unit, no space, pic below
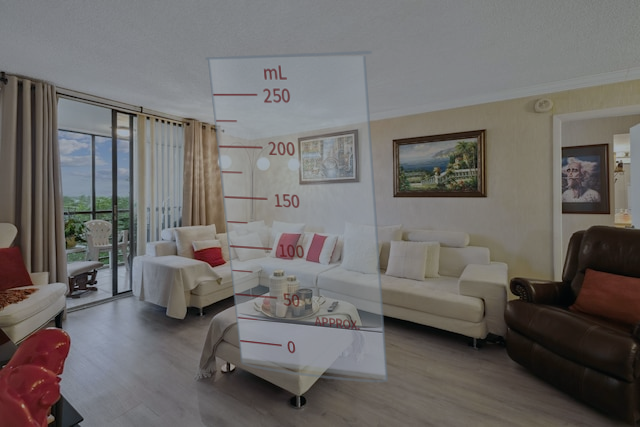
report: 25mL
